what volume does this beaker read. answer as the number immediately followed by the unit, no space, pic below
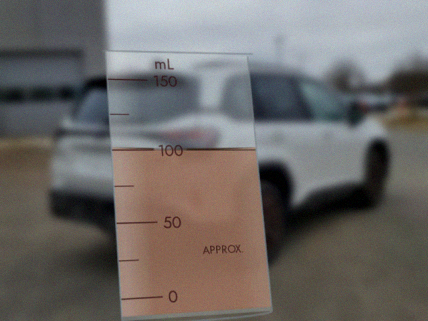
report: 100mL
